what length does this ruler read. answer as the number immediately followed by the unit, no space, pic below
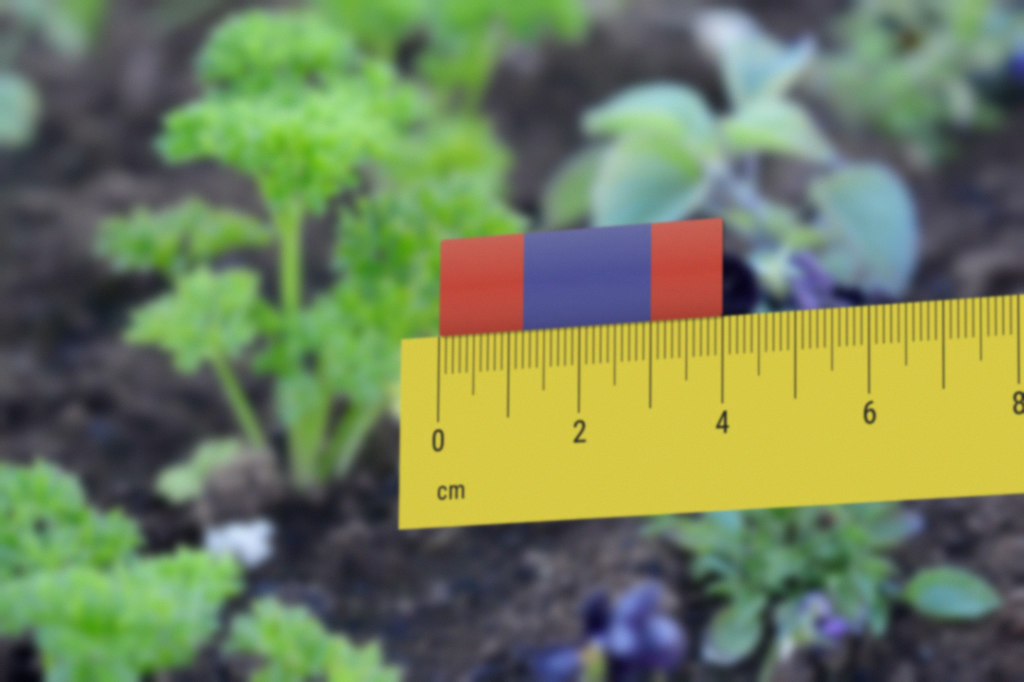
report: 4cm
